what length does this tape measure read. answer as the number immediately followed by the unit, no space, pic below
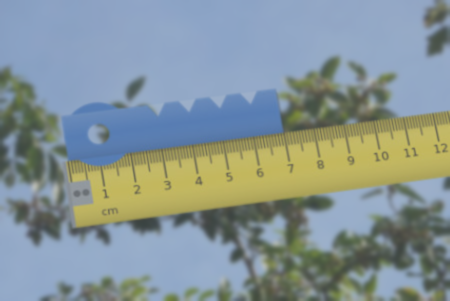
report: 7cm
